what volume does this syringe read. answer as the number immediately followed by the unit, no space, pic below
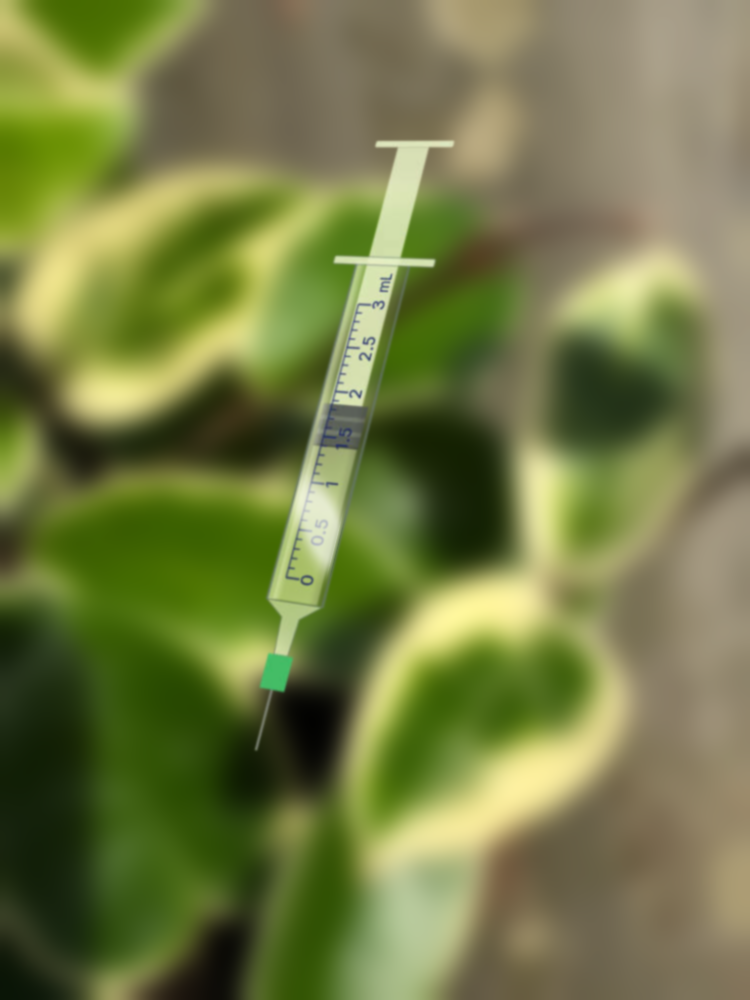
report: 1.4mL
